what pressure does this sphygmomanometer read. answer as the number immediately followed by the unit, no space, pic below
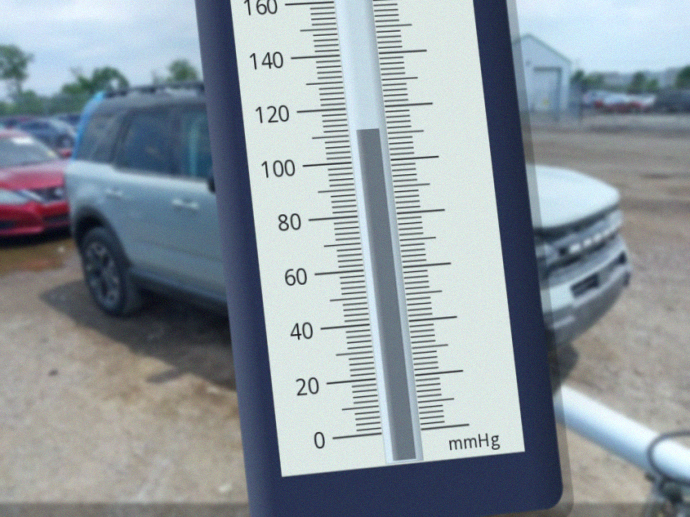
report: 112mmHg
